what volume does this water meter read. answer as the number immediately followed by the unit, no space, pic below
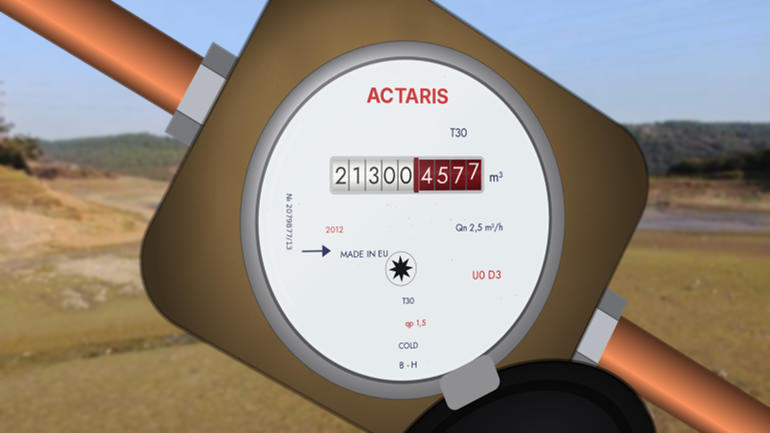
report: 21300.4577m³
